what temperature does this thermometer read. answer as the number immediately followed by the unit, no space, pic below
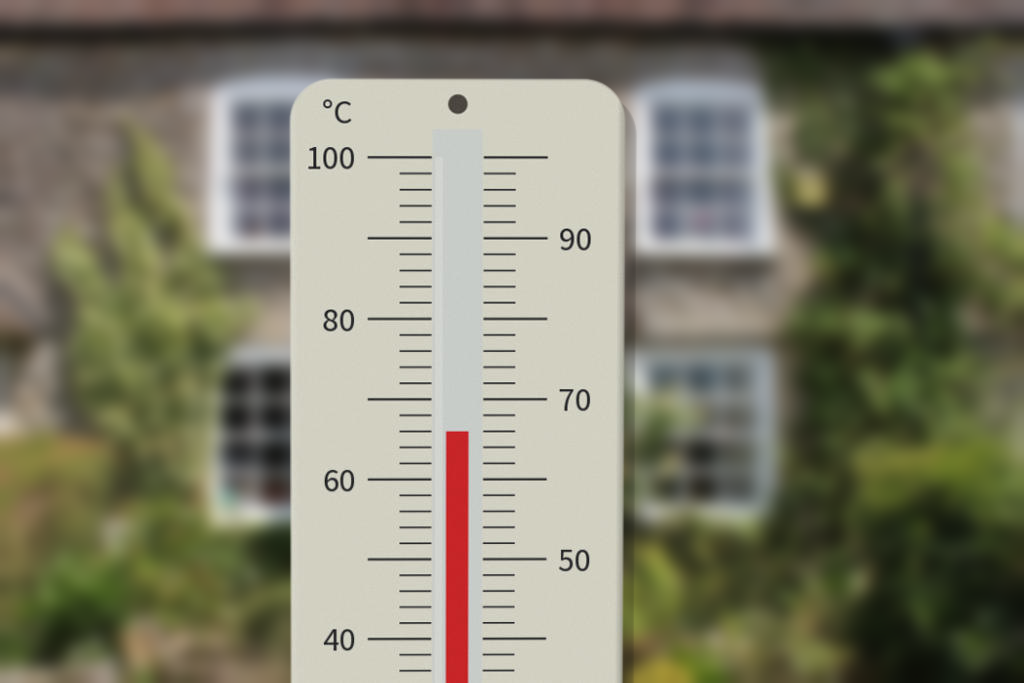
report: 66°C
